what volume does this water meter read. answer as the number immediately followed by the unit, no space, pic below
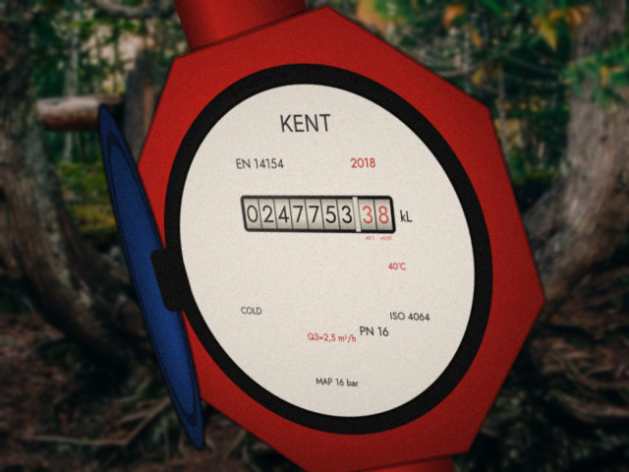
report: 247753.38kL
